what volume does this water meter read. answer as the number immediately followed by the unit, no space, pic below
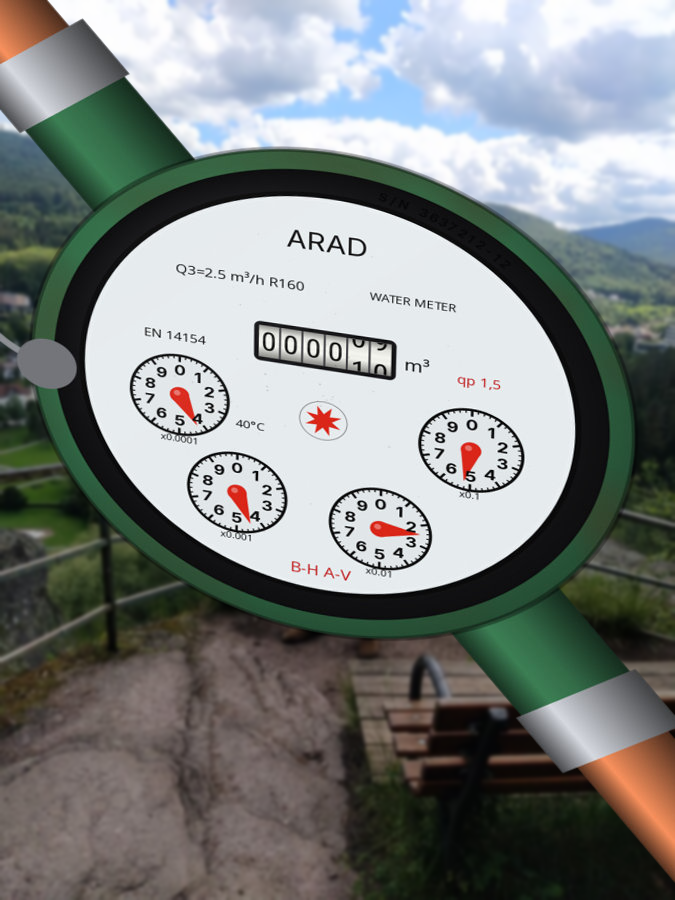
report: 9.5244m³
